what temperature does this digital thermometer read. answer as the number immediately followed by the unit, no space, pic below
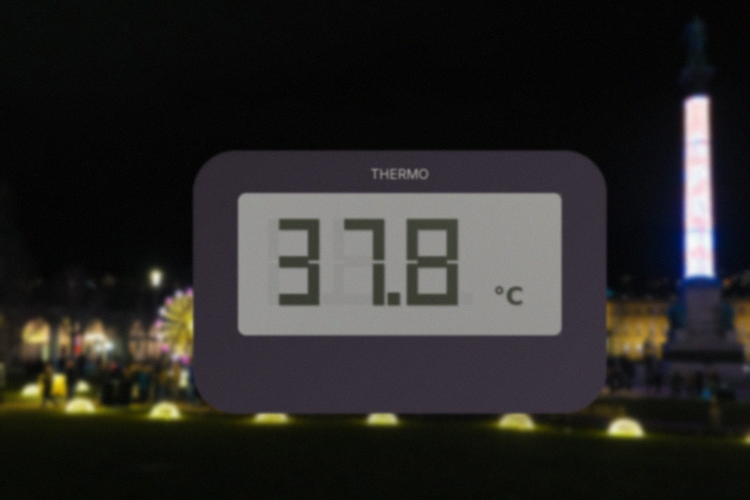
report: 37.8°C
